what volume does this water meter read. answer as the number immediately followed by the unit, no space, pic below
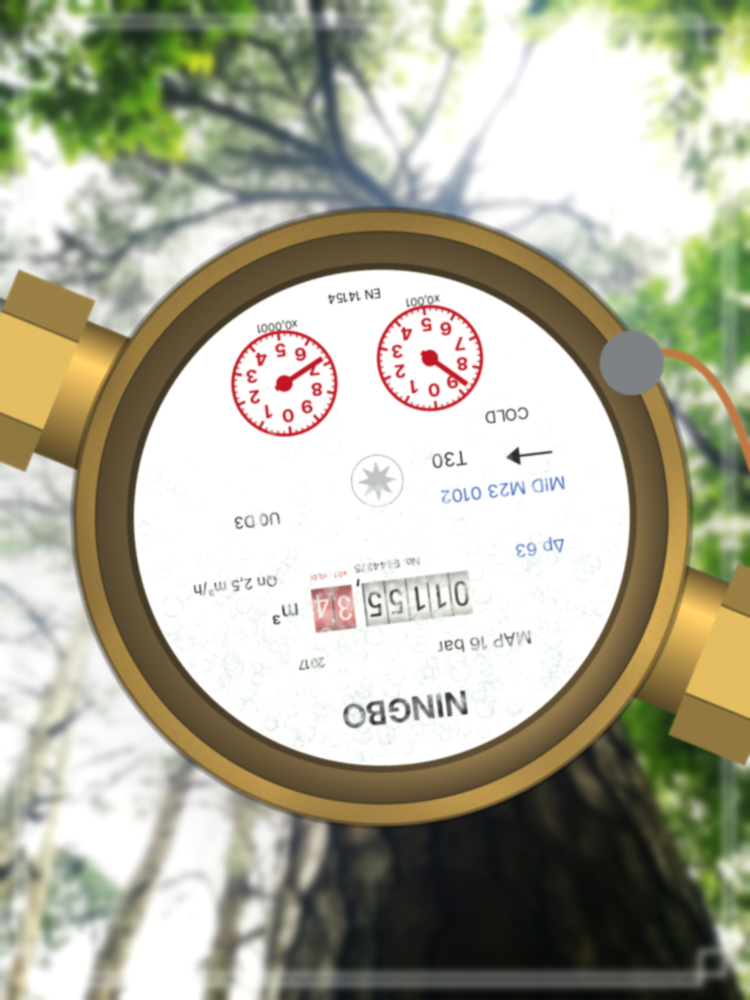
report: 1155.3386m³
